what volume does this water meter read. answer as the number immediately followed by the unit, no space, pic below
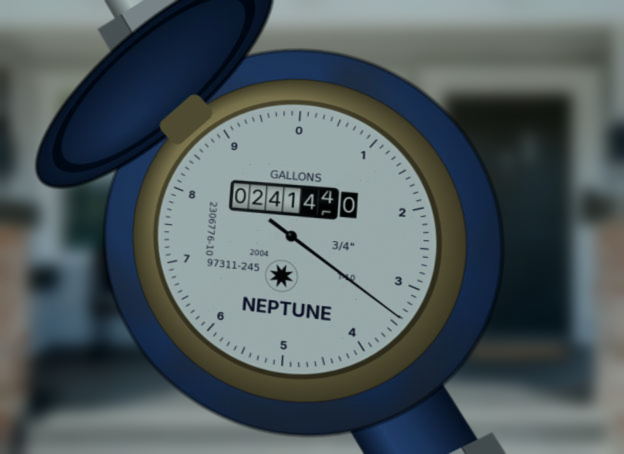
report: 241443.4gal
